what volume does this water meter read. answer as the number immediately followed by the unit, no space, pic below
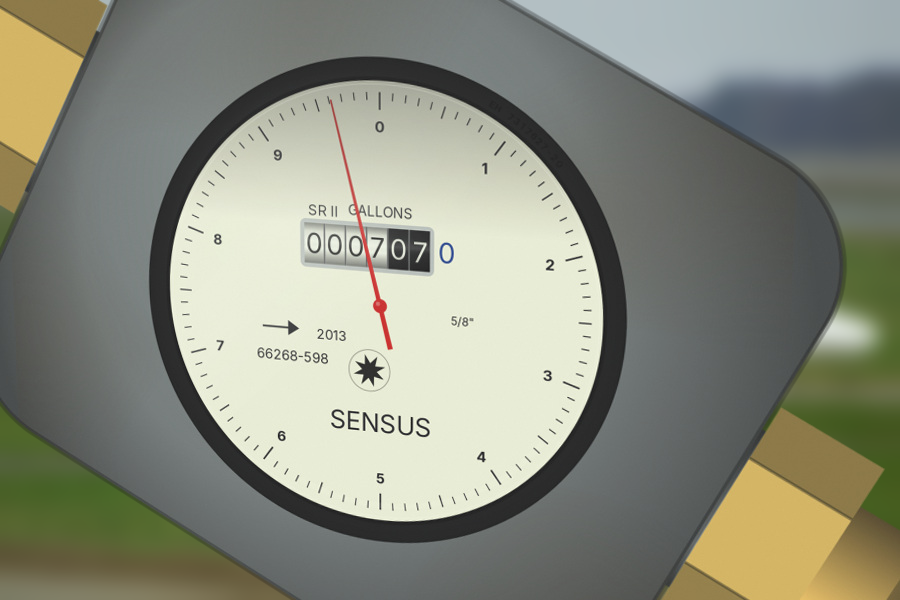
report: 7069.6gal
